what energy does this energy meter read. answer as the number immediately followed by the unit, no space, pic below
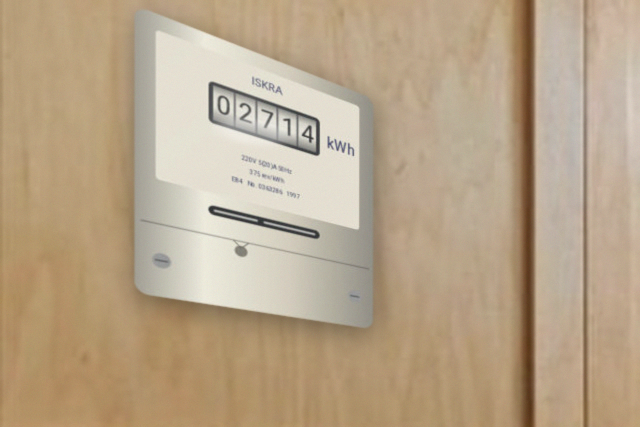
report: 2714kWh
